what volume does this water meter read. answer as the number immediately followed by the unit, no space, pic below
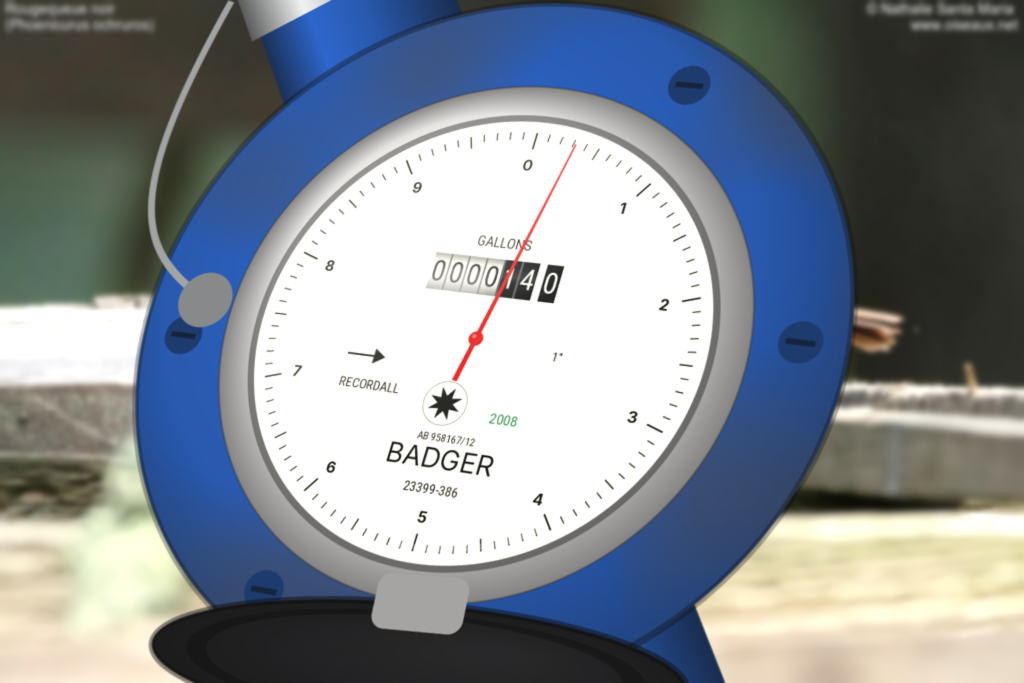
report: 140.3gal
